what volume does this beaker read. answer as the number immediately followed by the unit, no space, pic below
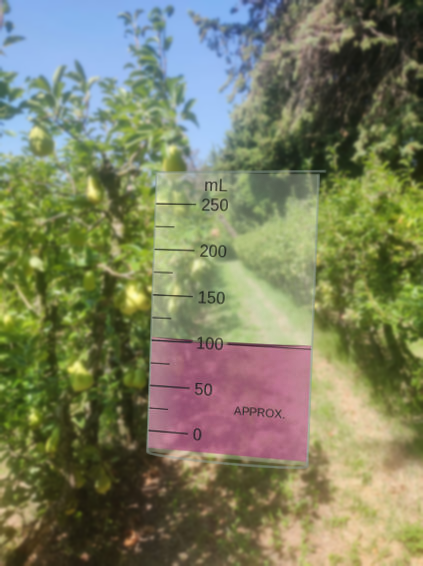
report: 100mL
